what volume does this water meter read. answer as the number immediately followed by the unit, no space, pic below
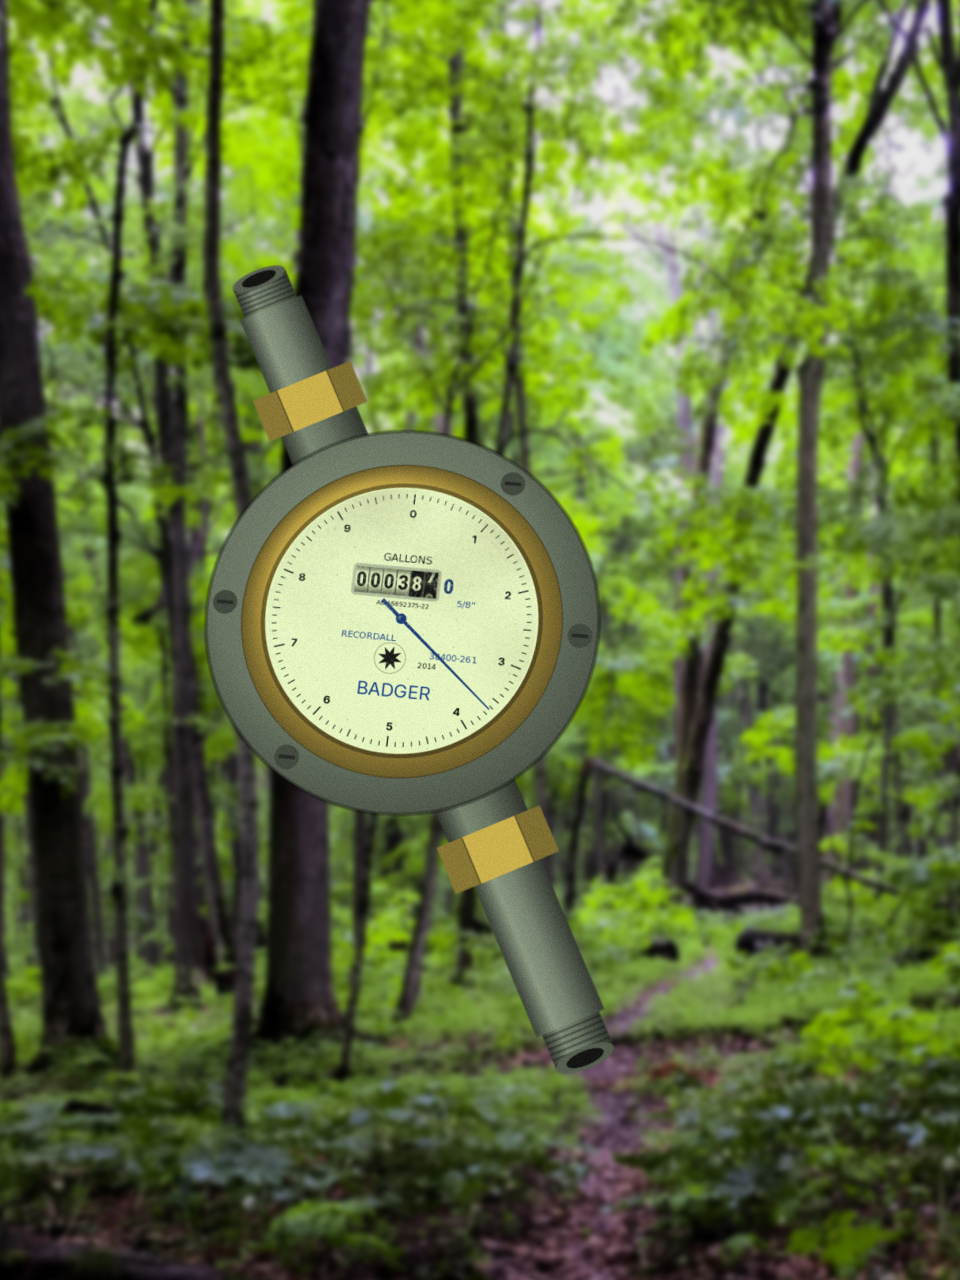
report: 3873.6gal
